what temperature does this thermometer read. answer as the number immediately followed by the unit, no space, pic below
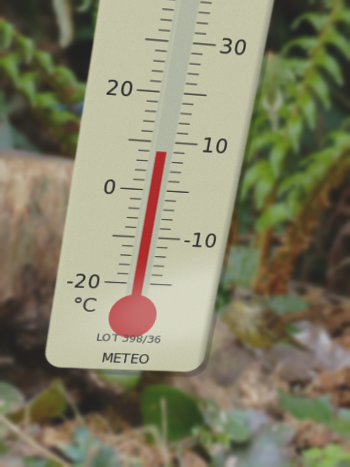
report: 8°C
